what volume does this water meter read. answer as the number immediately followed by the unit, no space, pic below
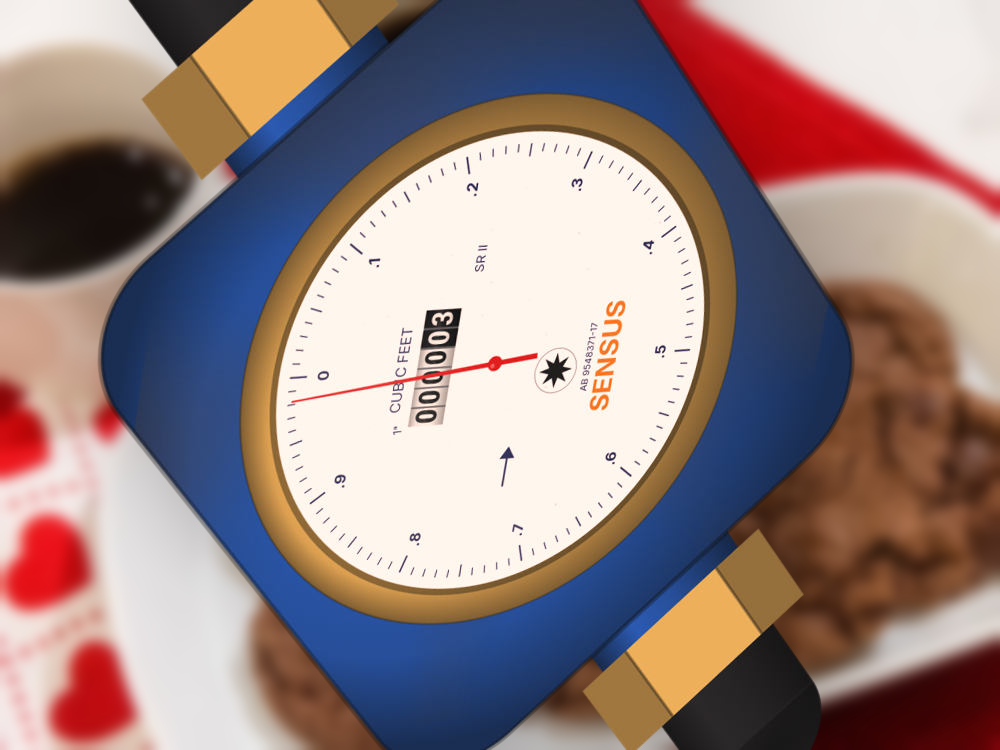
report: 2.98ft³
